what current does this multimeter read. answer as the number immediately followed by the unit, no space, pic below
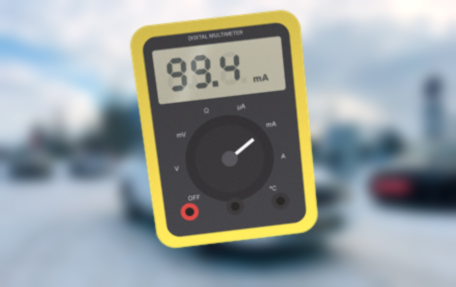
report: 99.4mA
